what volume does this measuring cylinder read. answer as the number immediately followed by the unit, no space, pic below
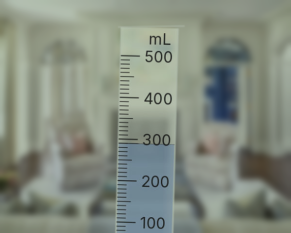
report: 290mL
